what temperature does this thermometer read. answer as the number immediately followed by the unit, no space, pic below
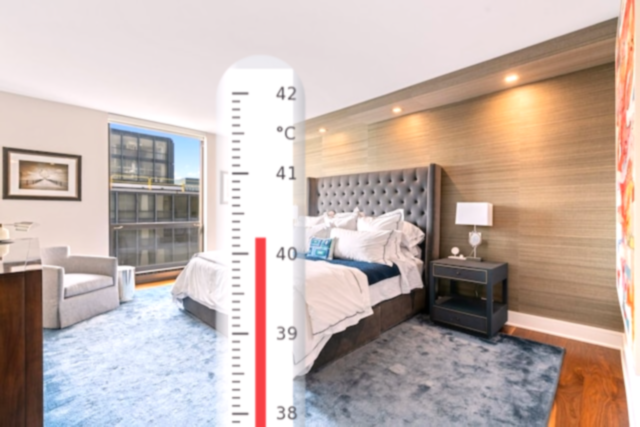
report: 40.2°C
